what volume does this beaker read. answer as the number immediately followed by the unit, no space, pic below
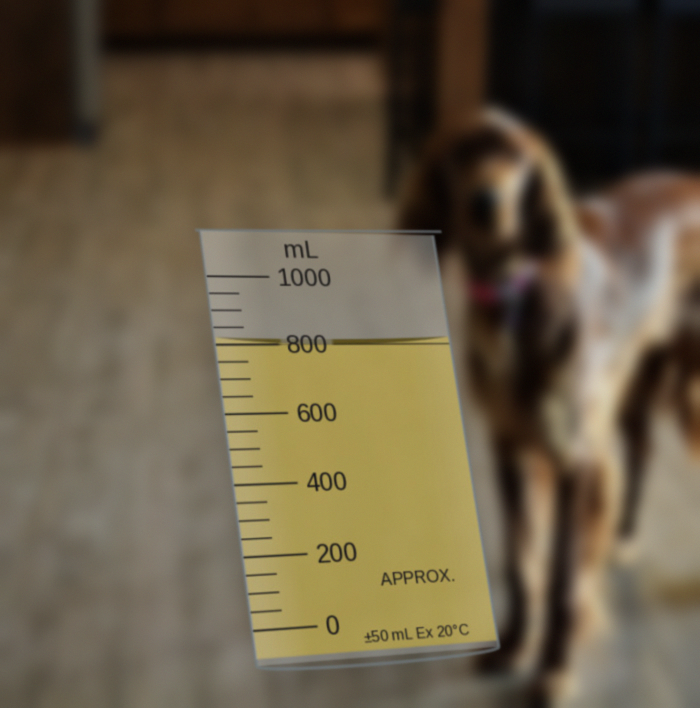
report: 800mL
